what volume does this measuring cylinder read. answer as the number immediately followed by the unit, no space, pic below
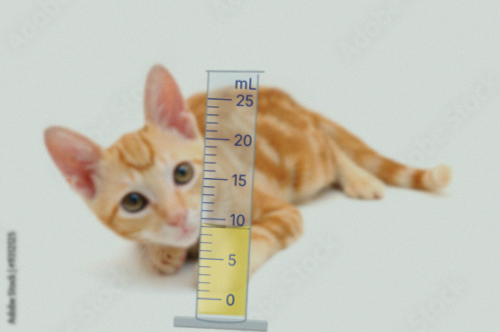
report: 9mL
